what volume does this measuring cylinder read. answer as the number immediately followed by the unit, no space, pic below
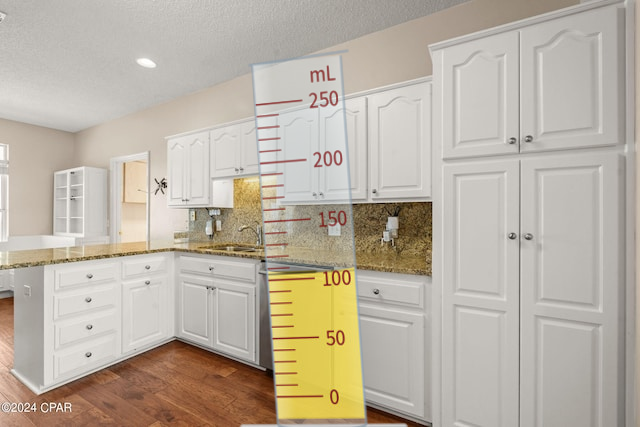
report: 105mL
